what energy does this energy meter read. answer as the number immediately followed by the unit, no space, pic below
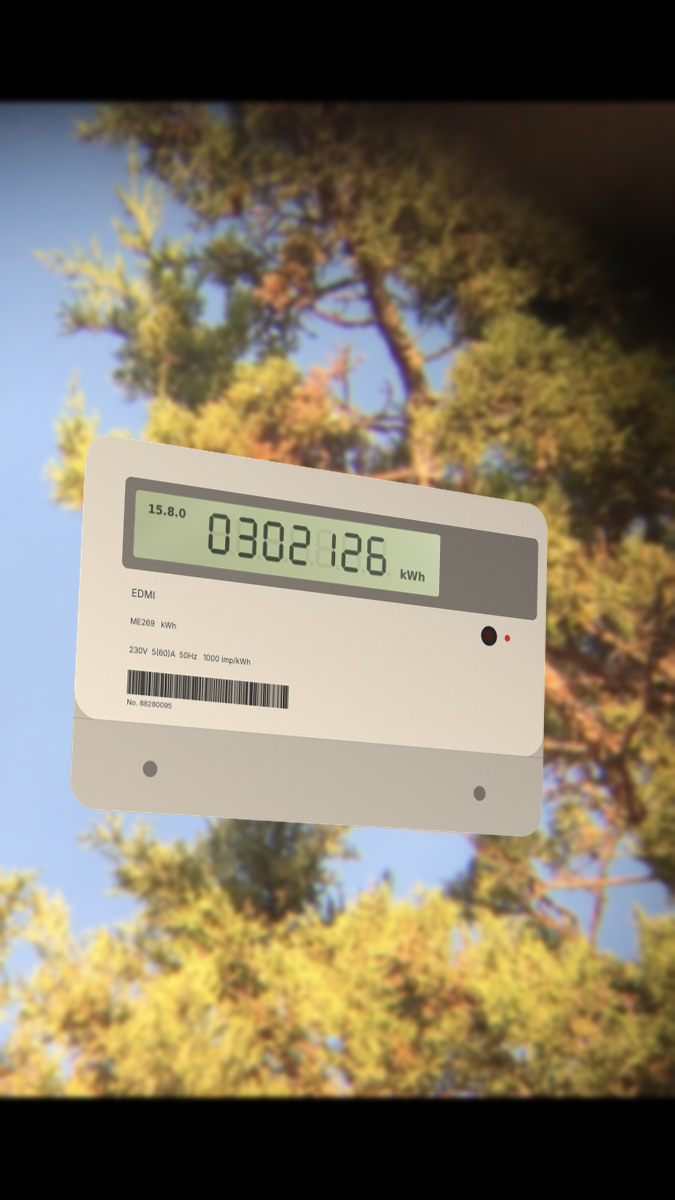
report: 302126kWh
